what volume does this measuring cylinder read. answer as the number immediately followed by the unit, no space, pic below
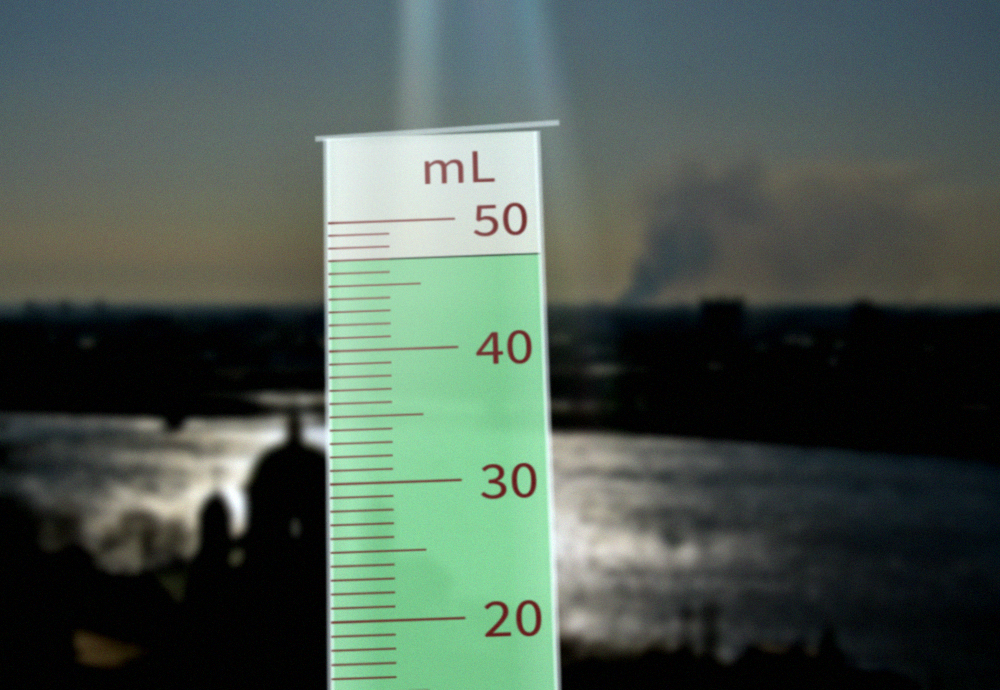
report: 47mL
